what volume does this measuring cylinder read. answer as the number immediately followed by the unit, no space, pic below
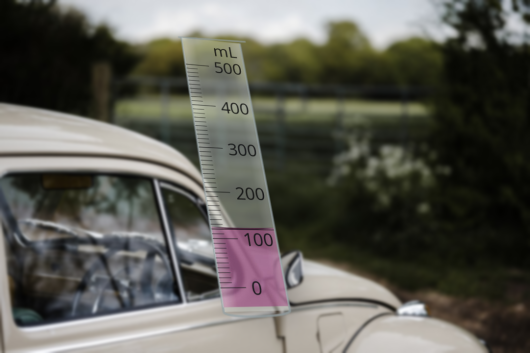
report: 120mL
